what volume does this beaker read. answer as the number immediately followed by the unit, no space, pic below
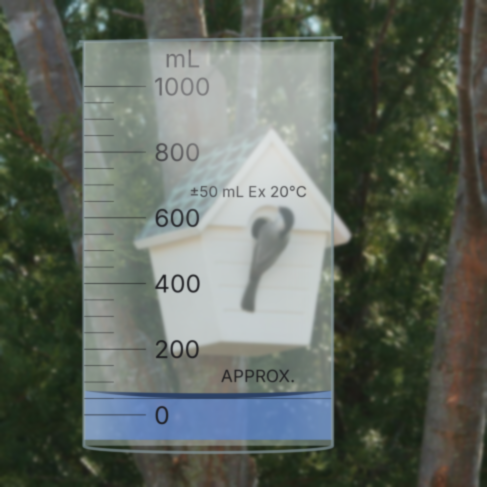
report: 50mL
